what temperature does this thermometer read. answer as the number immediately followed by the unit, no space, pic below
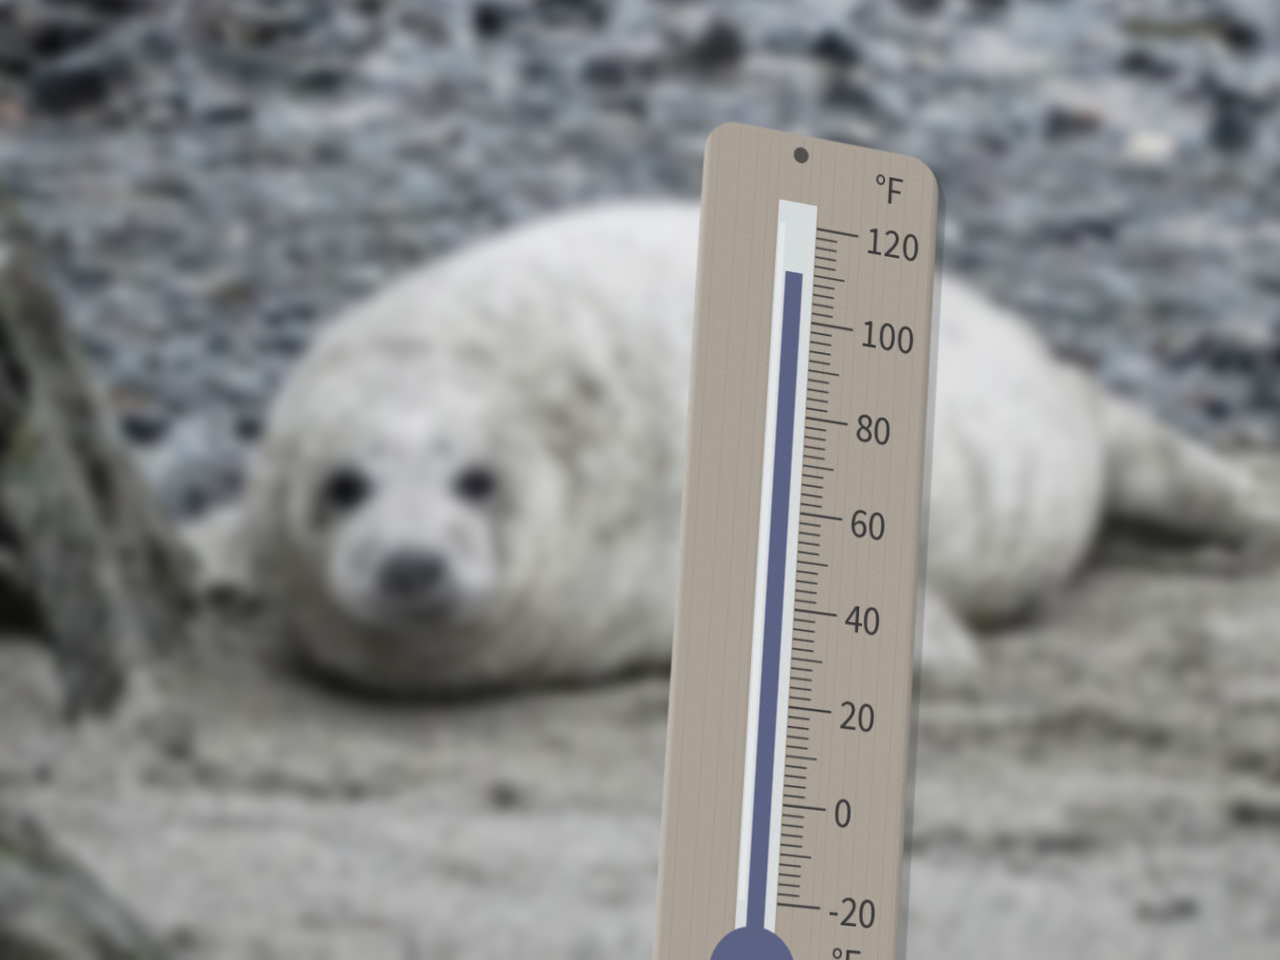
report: 110°F
